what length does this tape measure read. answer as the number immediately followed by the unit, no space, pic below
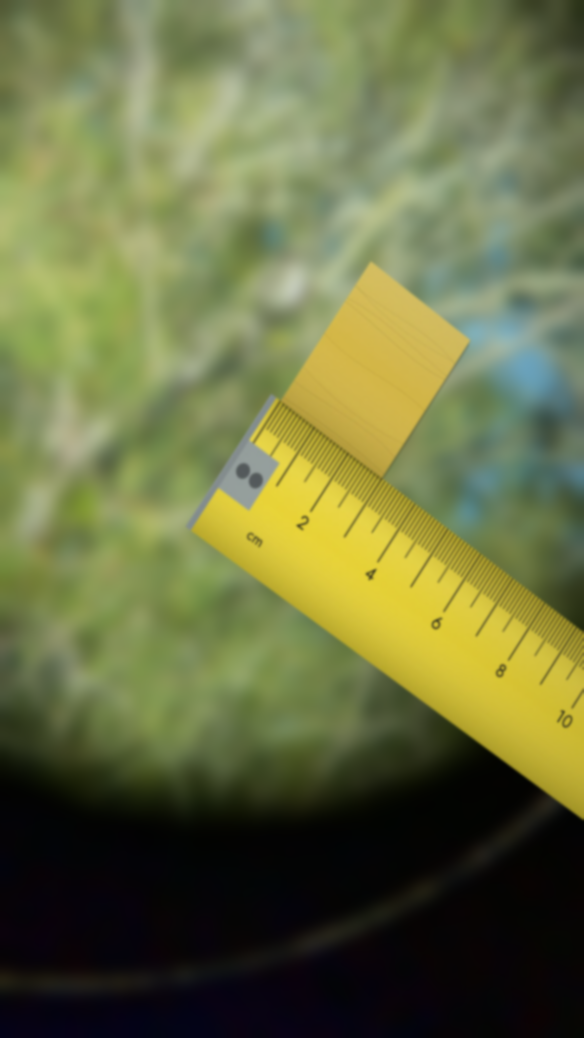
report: 3cm
